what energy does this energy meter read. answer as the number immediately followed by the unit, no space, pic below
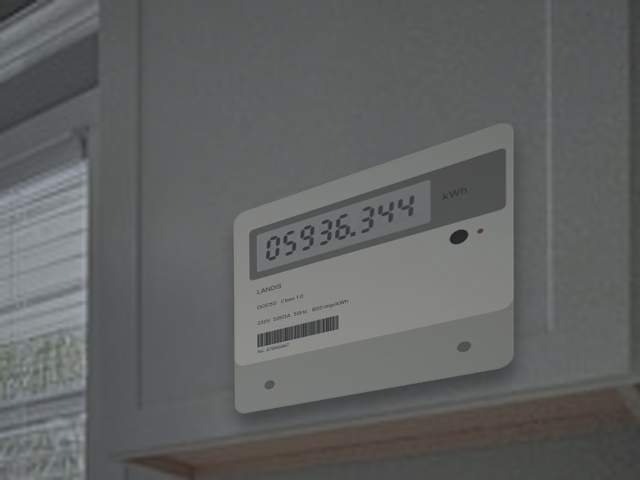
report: 5936.344kWh
